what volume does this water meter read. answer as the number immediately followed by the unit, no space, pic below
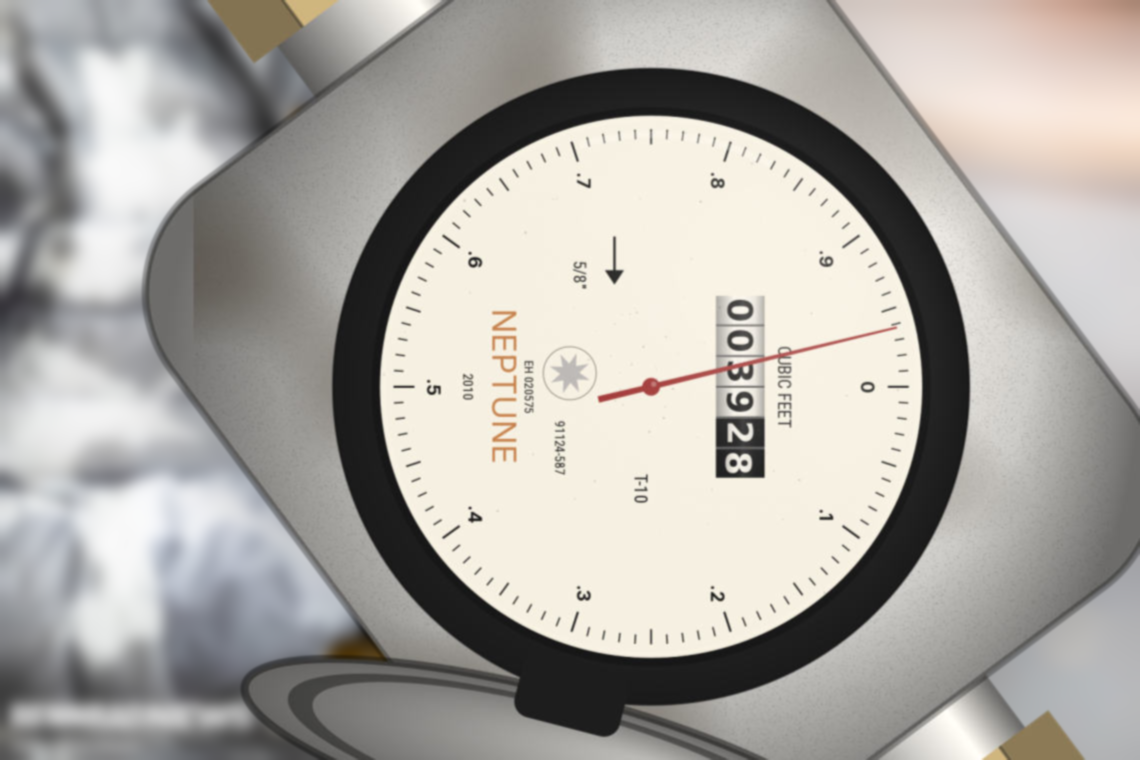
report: 3927.96ft³
